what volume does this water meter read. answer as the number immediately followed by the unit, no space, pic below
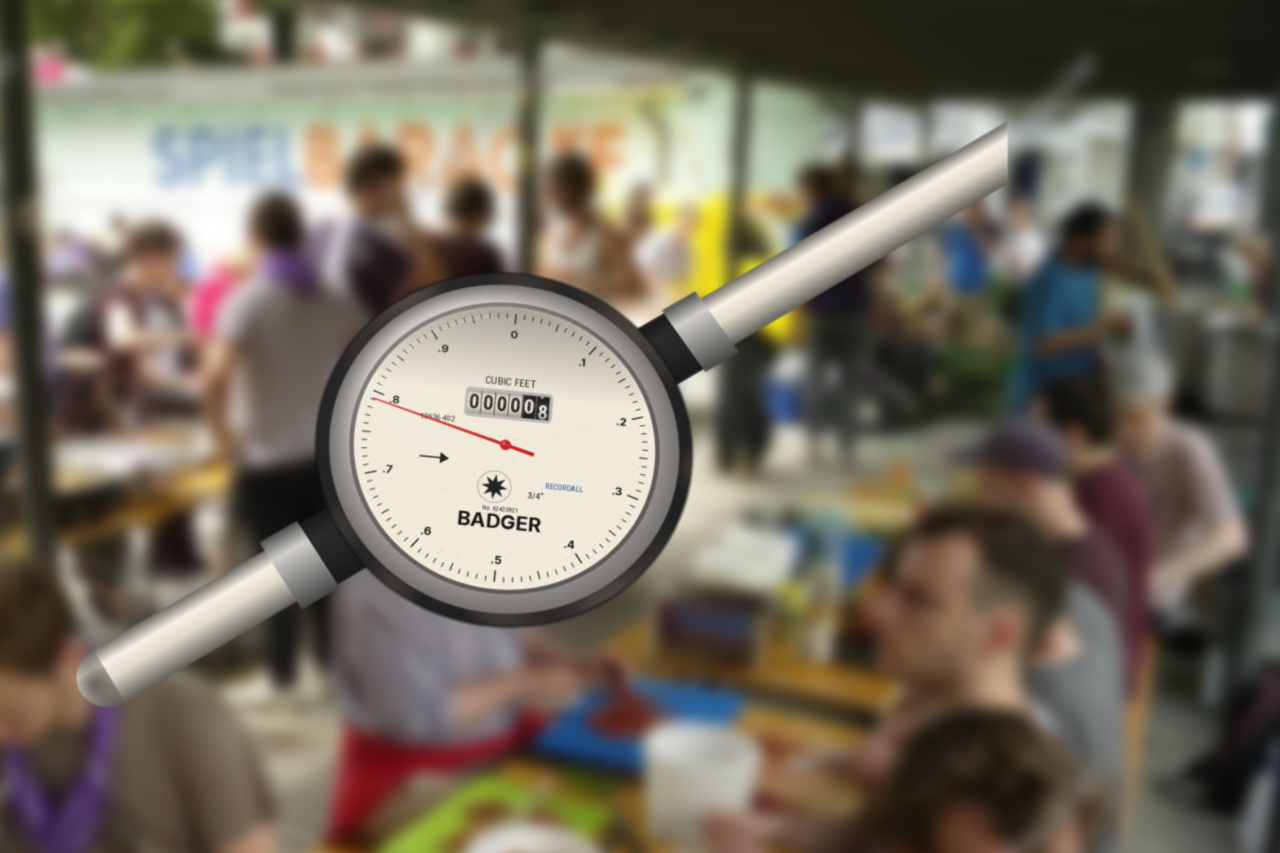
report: 7.79ft³
